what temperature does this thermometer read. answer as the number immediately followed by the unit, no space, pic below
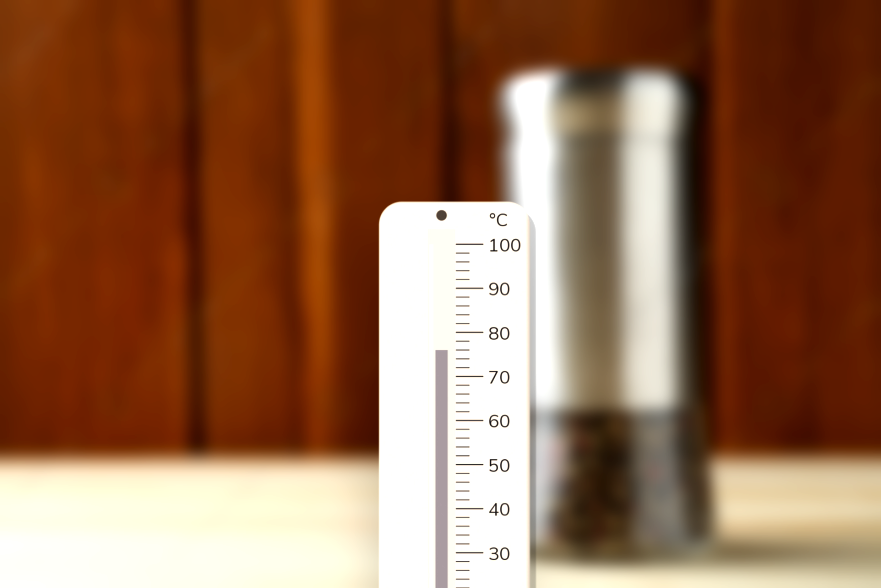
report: 76°C
